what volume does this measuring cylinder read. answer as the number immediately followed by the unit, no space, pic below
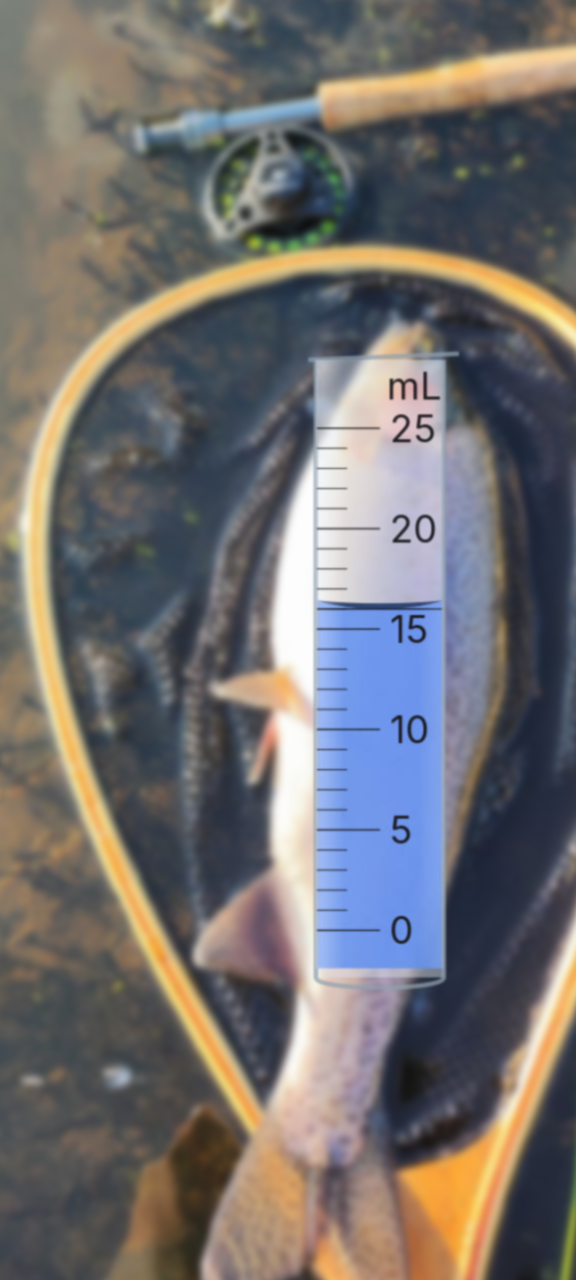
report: 16mL
